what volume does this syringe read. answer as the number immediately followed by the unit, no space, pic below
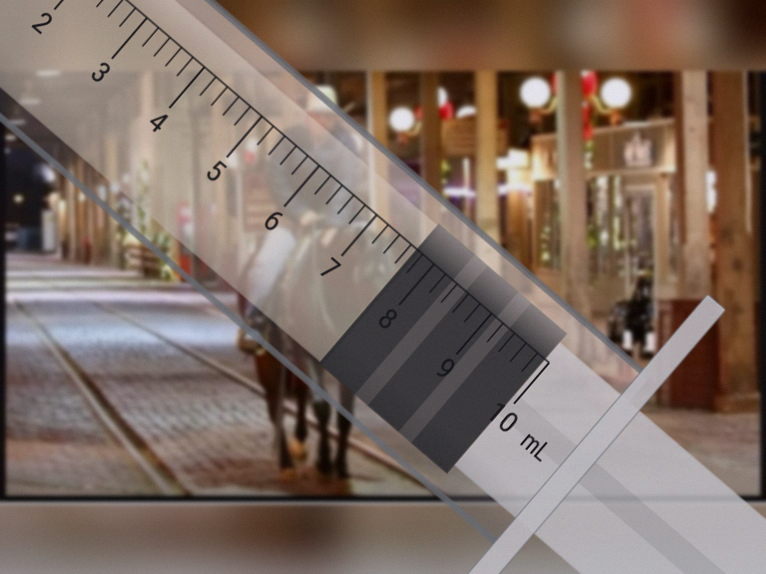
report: 7.7mL
